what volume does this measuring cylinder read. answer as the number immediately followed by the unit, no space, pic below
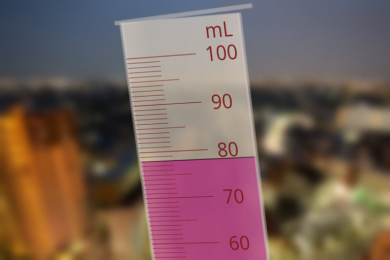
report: 78mL
